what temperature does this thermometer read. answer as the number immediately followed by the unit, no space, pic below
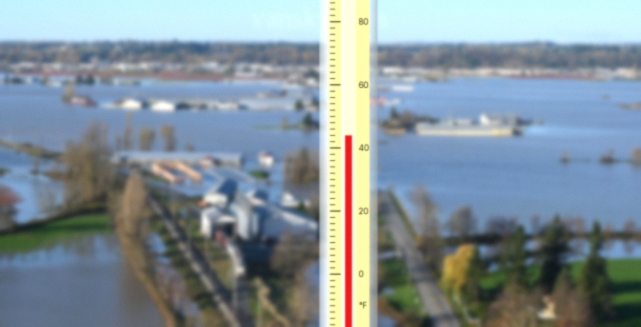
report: 44°F
